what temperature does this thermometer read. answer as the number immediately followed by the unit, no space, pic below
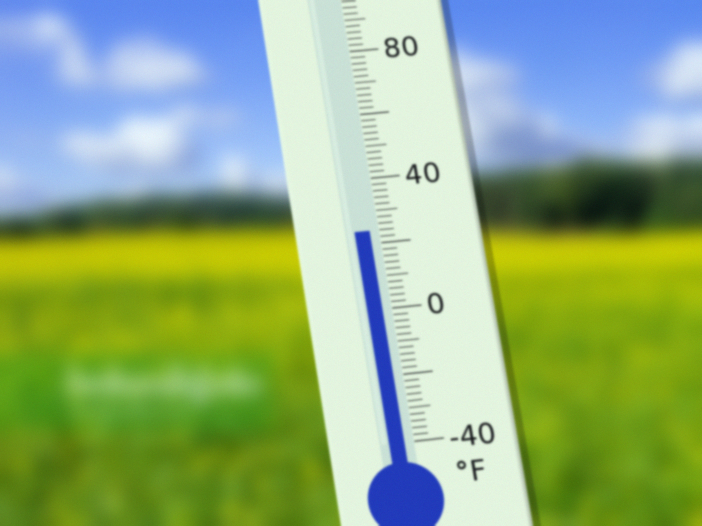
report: 24°F
